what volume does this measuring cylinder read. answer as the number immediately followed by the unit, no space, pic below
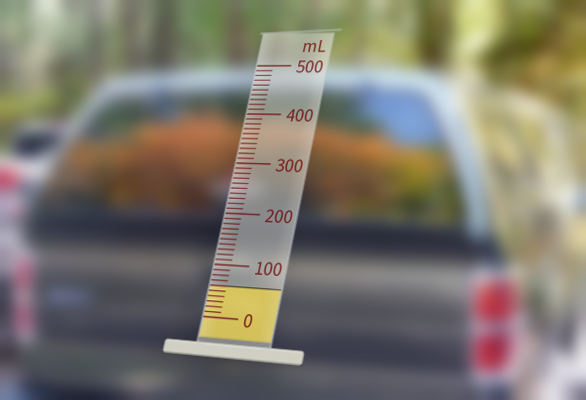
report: 60mL
